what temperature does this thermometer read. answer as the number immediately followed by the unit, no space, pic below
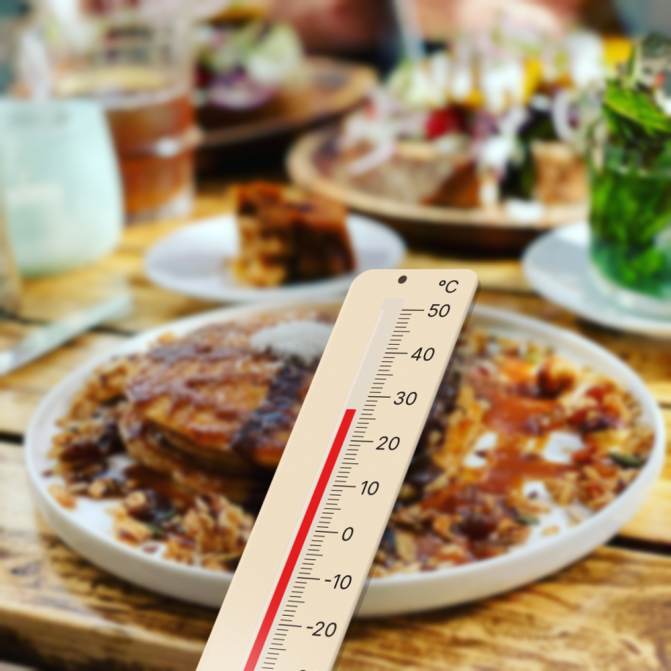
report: 27°C
